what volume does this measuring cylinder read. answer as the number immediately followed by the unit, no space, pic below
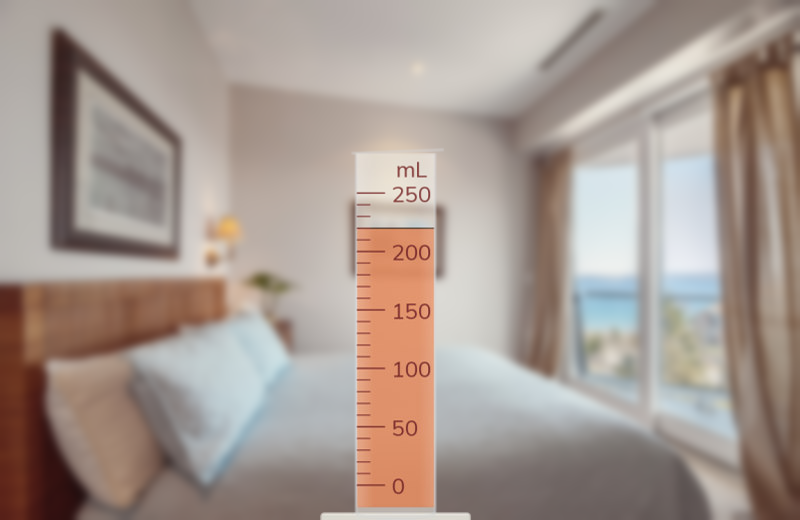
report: 220mL
